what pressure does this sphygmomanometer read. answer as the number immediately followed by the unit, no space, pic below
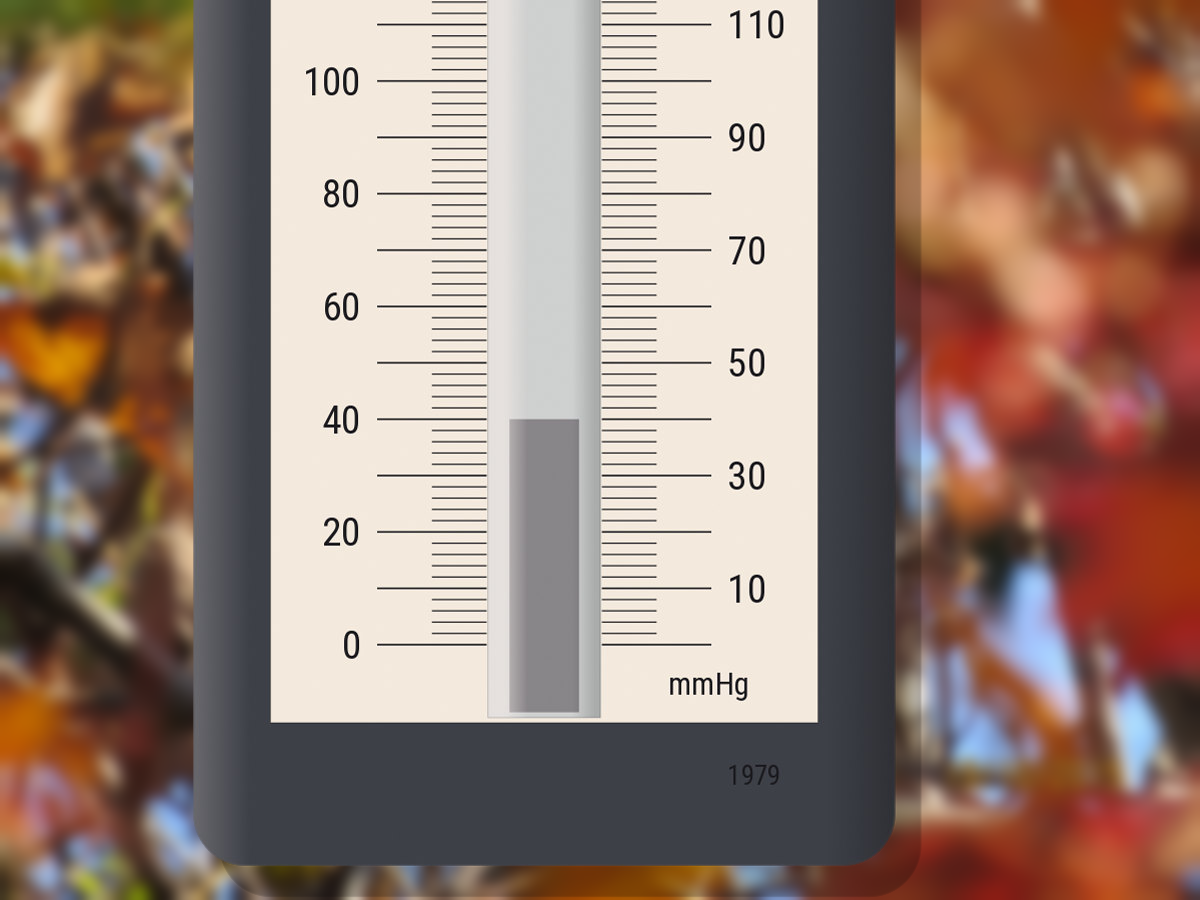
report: 40mmHg
